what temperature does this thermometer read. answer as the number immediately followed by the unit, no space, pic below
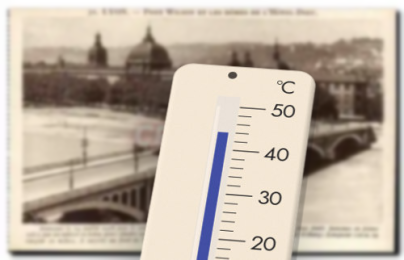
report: 44°C
